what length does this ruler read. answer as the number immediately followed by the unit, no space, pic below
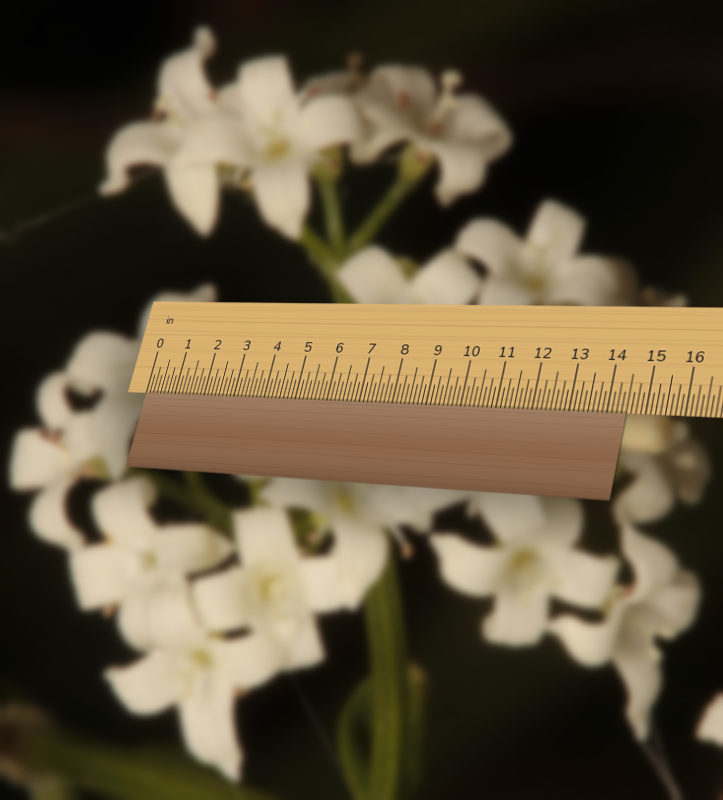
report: 14.5in
